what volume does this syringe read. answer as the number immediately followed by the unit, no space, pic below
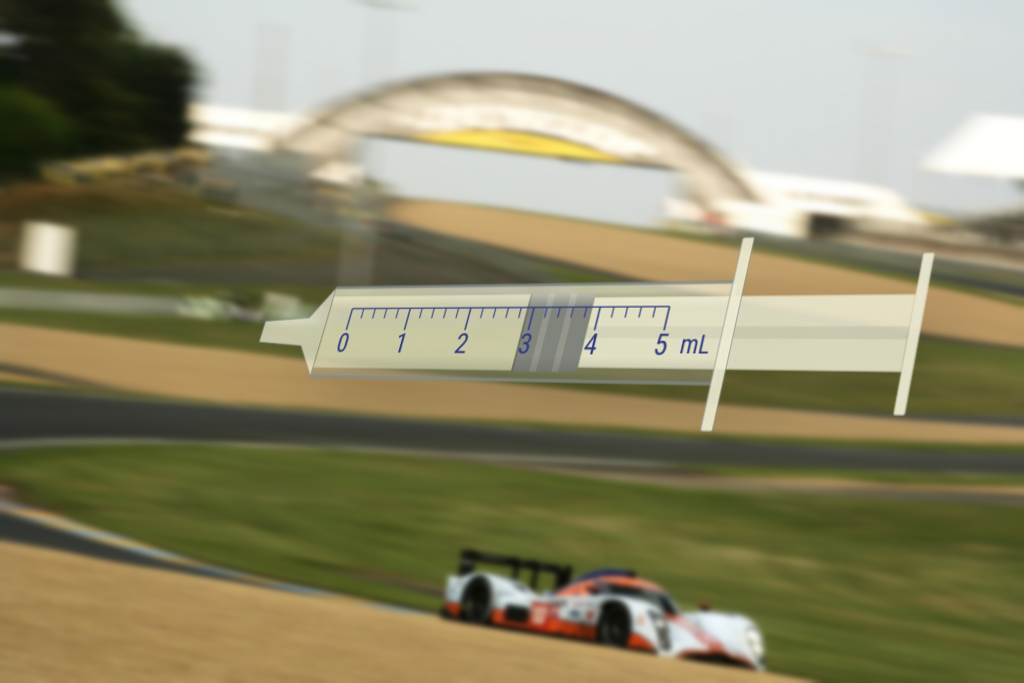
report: 2.9mL
